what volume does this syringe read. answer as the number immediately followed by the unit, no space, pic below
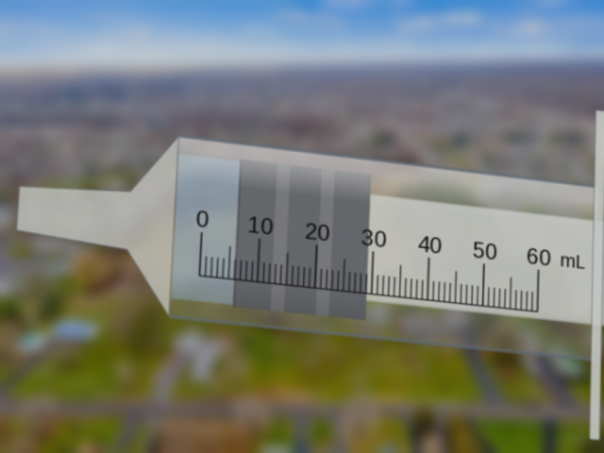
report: 6mL
